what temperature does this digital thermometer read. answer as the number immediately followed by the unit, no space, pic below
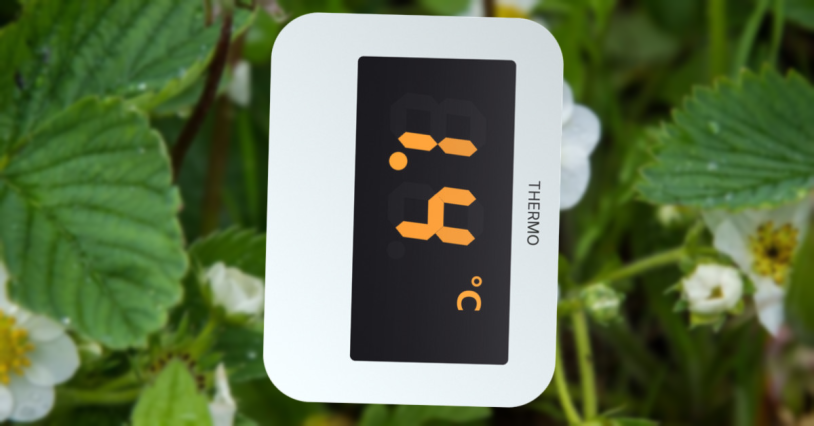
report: 1.4°C
